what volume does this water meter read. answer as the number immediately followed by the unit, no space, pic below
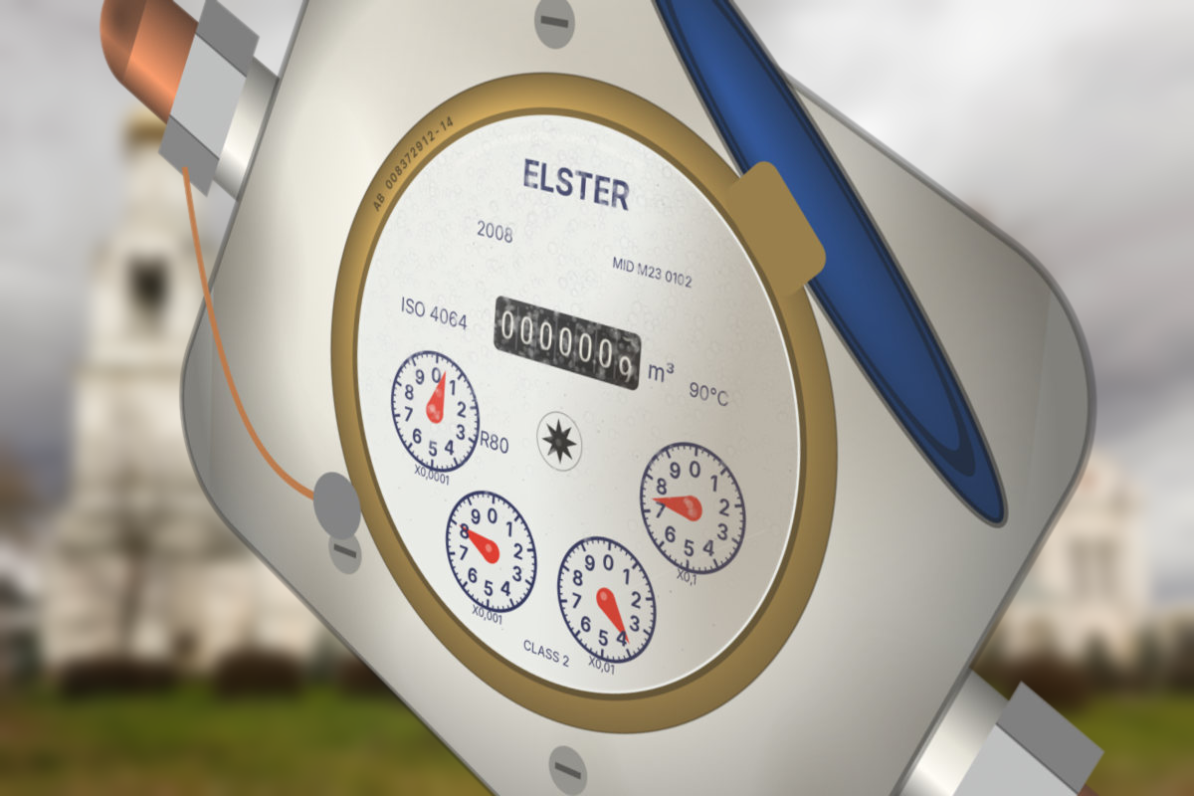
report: 8.7380m³
